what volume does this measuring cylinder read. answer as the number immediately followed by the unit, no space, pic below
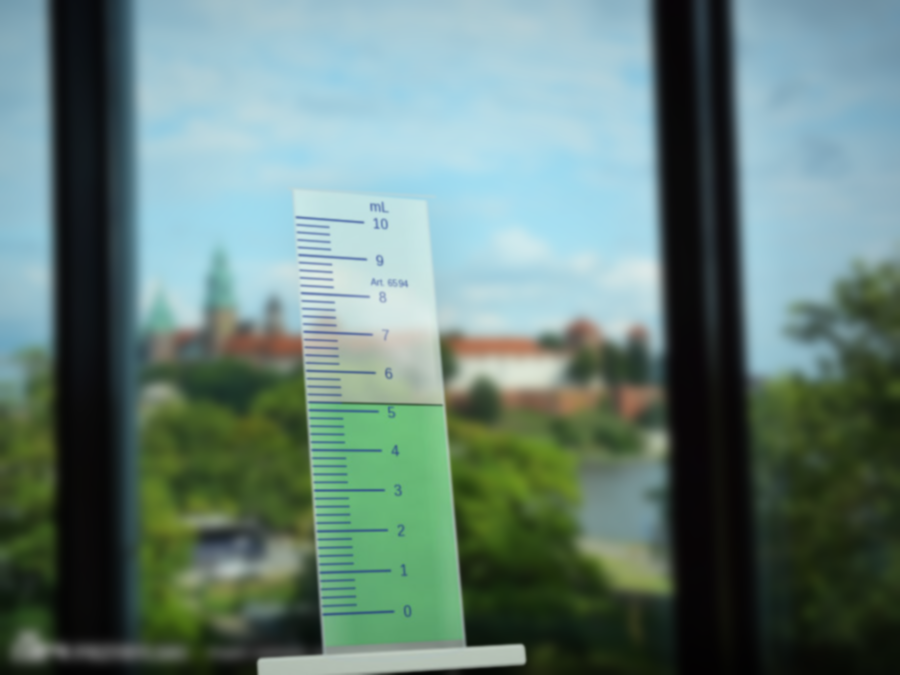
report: 5.2mL
